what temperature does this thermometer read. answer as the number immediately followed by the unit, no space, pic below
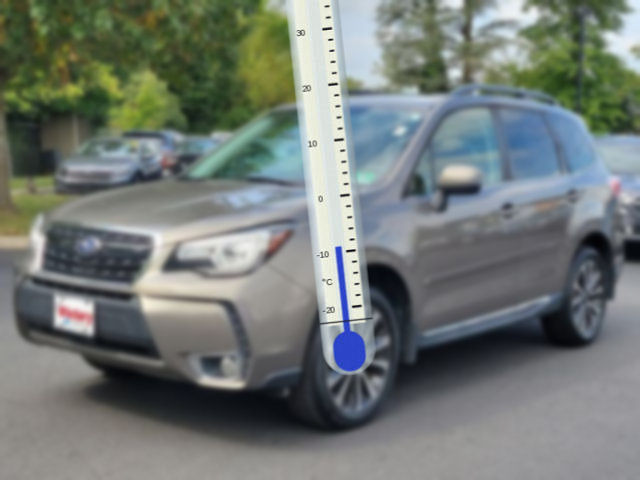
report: -9°C
